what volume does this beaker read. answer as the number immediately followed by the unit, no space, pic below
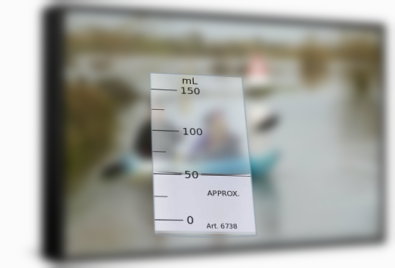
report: 50mL
